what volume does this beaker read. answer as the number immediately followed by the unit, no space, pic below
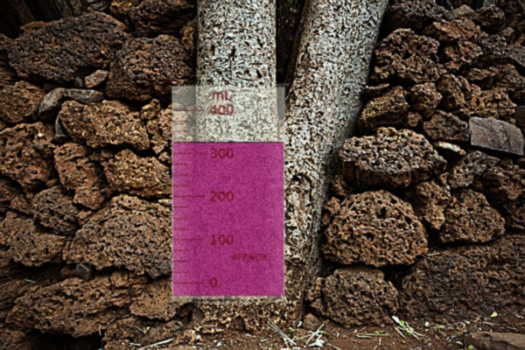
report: 325mL
